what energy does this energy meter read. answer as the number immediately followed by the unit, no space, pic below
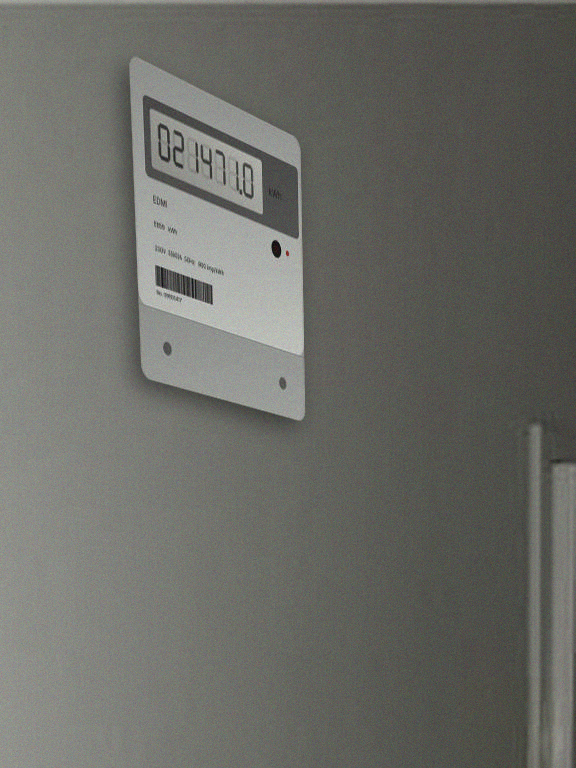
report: 21471.0kWh
